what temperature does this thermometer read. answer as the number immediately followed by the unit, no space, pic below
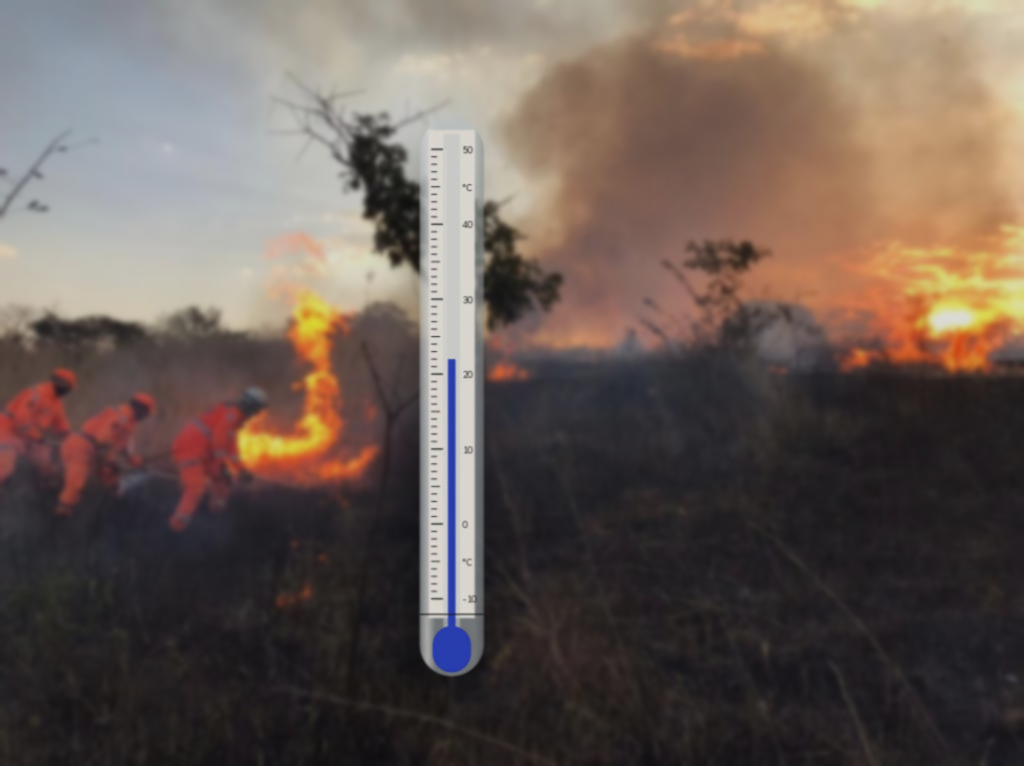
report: 22°C
